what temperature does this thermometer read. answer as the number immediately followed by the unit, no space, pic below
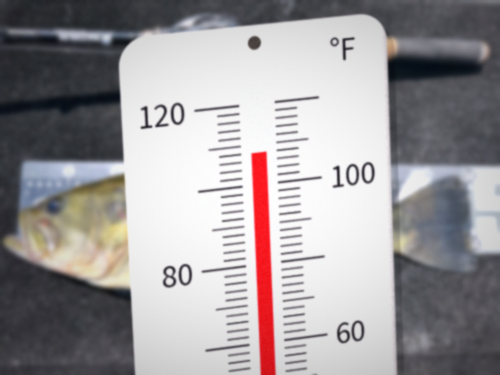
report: 108°F
